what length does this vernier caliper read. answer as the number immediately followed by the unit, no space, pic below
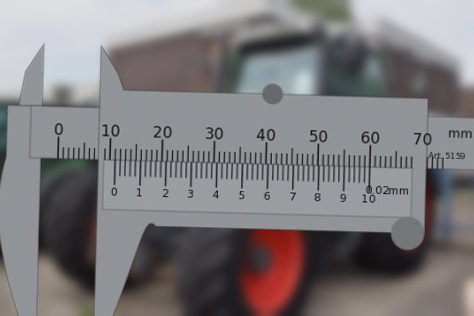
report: 11.0mm
